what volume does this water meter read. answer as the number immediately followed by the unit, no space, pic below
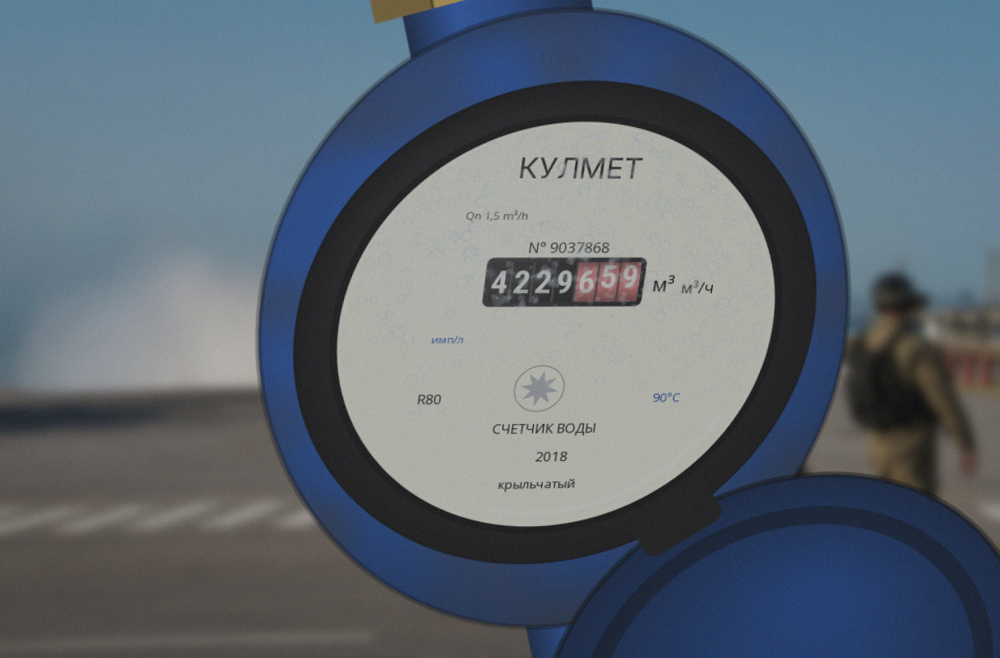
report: 4229.659m³
